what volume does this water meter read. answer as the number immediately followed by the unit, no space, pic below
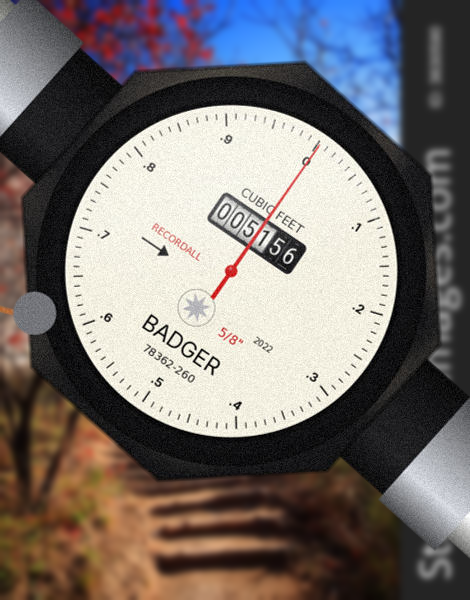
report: 5156.00ft³
